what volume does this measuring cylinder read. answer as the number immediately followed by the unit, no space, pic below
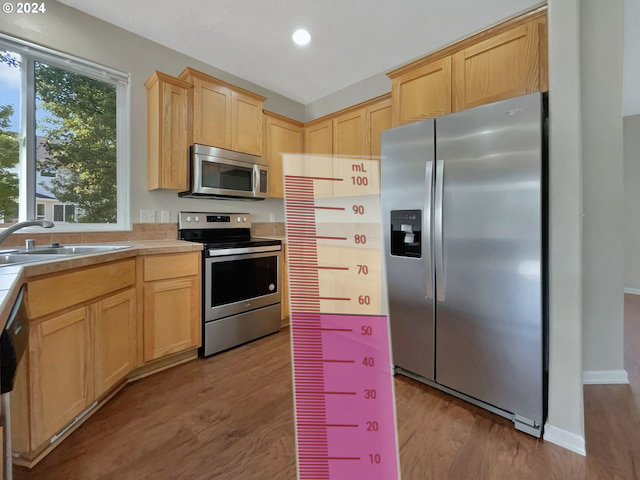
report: 55mL
